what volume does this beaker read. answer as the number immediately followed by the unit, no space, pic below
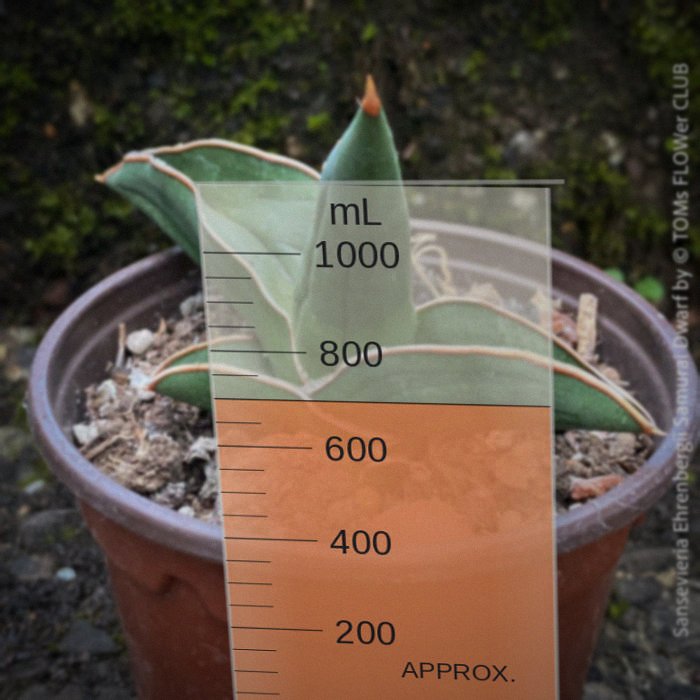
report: 700mL
